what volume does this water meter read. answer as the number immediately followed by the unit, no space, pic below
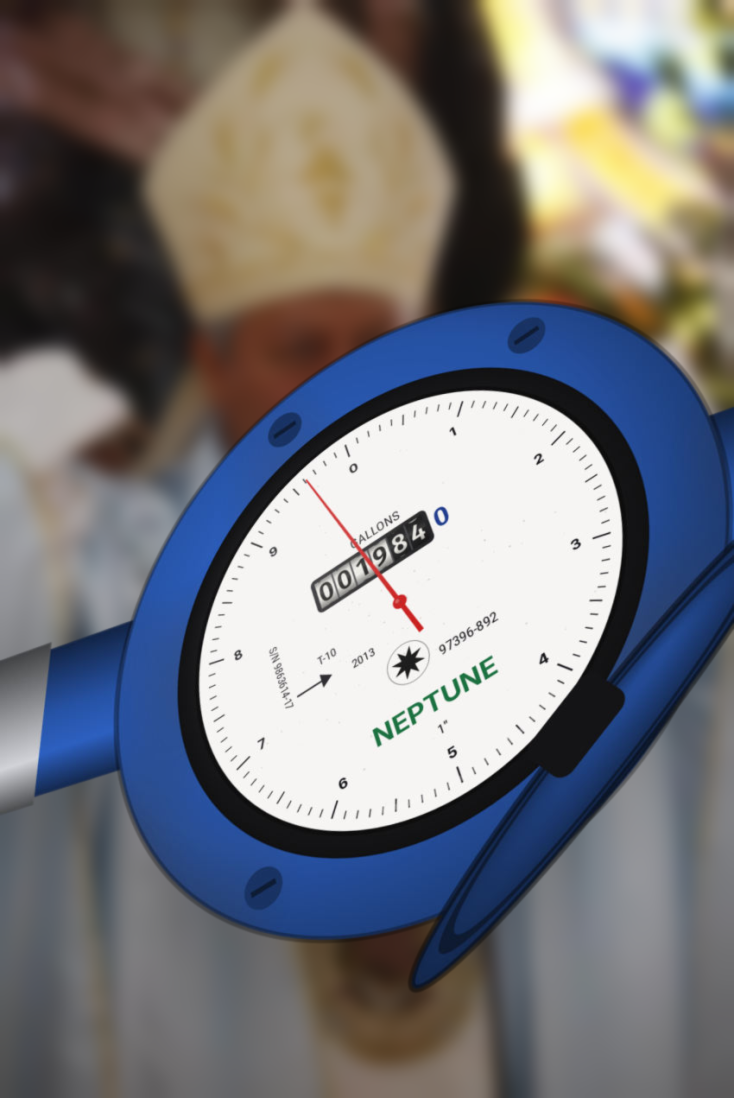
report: 19839.6gal
